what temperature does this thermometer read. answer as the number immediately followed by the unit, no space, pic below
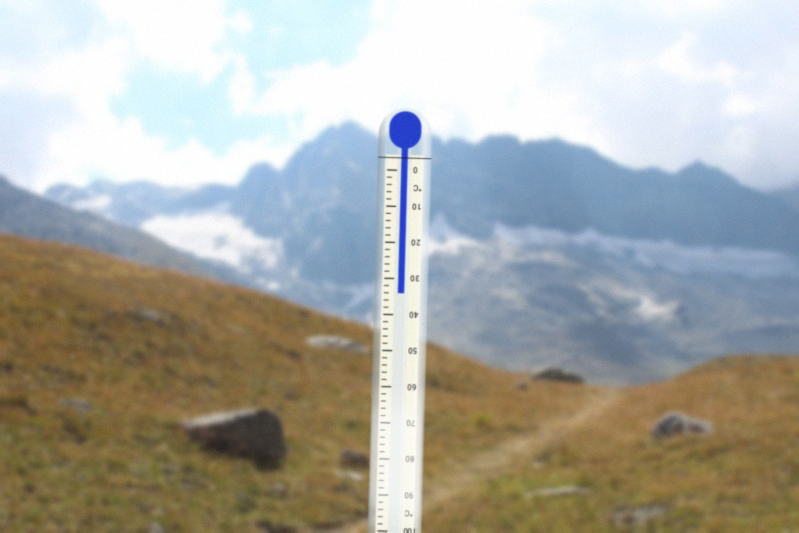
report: 34°C
